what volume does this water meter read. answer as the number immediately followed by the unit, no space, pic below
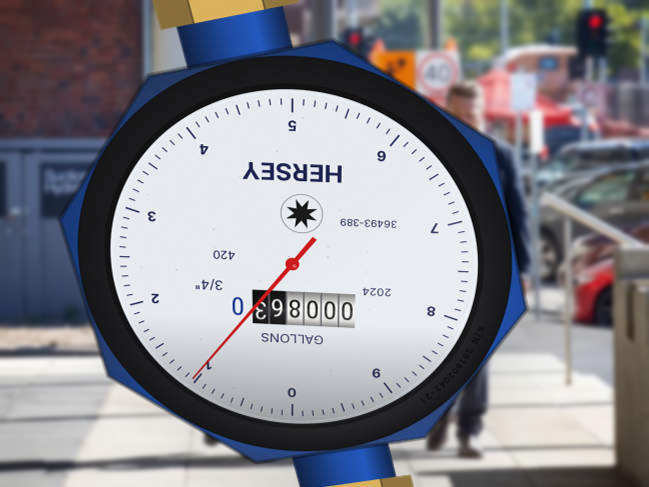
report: 8631.0gal
